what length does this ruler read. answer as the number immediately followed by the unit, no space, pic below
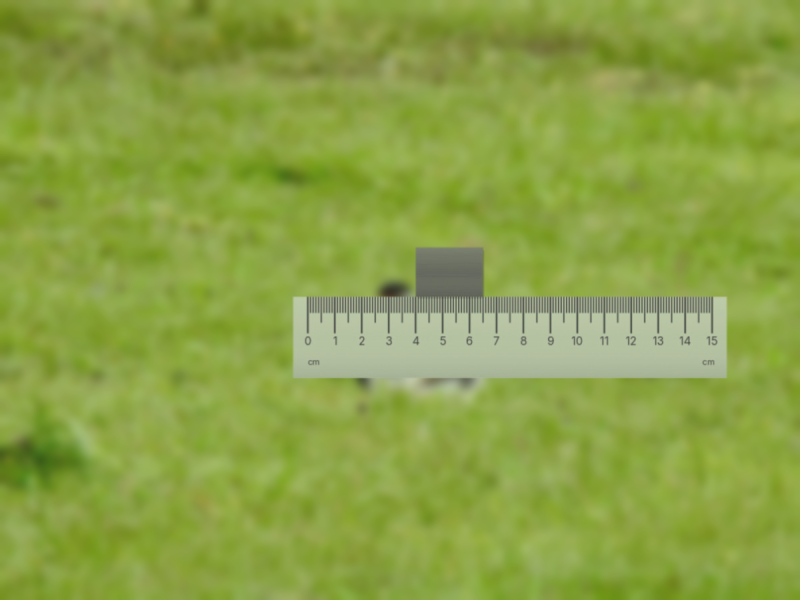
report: 2.5cm
